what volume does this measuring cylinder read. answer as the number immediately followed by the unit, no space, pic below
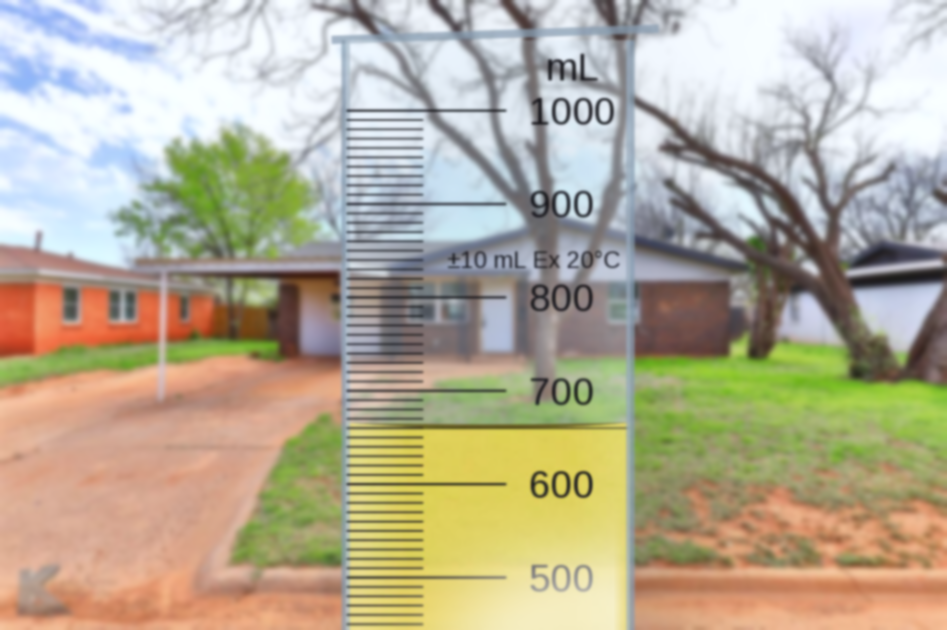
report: 660mL
